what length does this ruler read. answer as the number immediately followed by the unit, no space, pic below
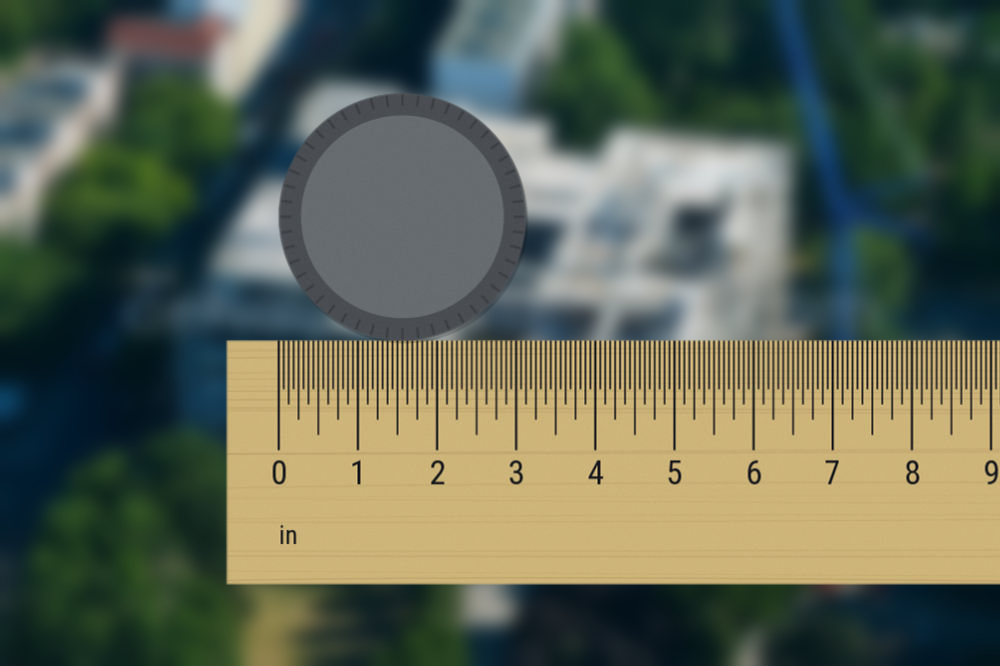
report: 3.125in
